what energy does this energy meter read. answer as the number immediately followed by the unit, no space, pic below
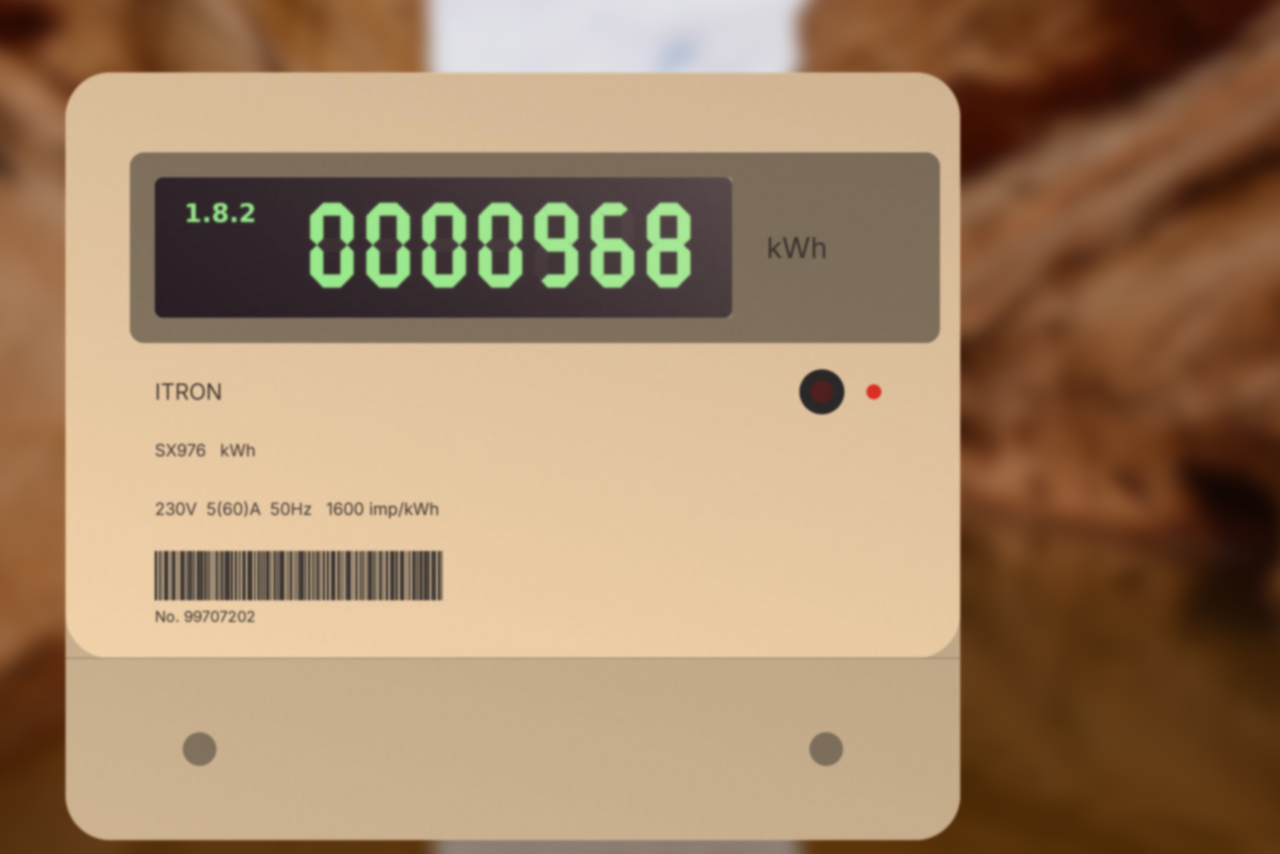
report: 968kWh
